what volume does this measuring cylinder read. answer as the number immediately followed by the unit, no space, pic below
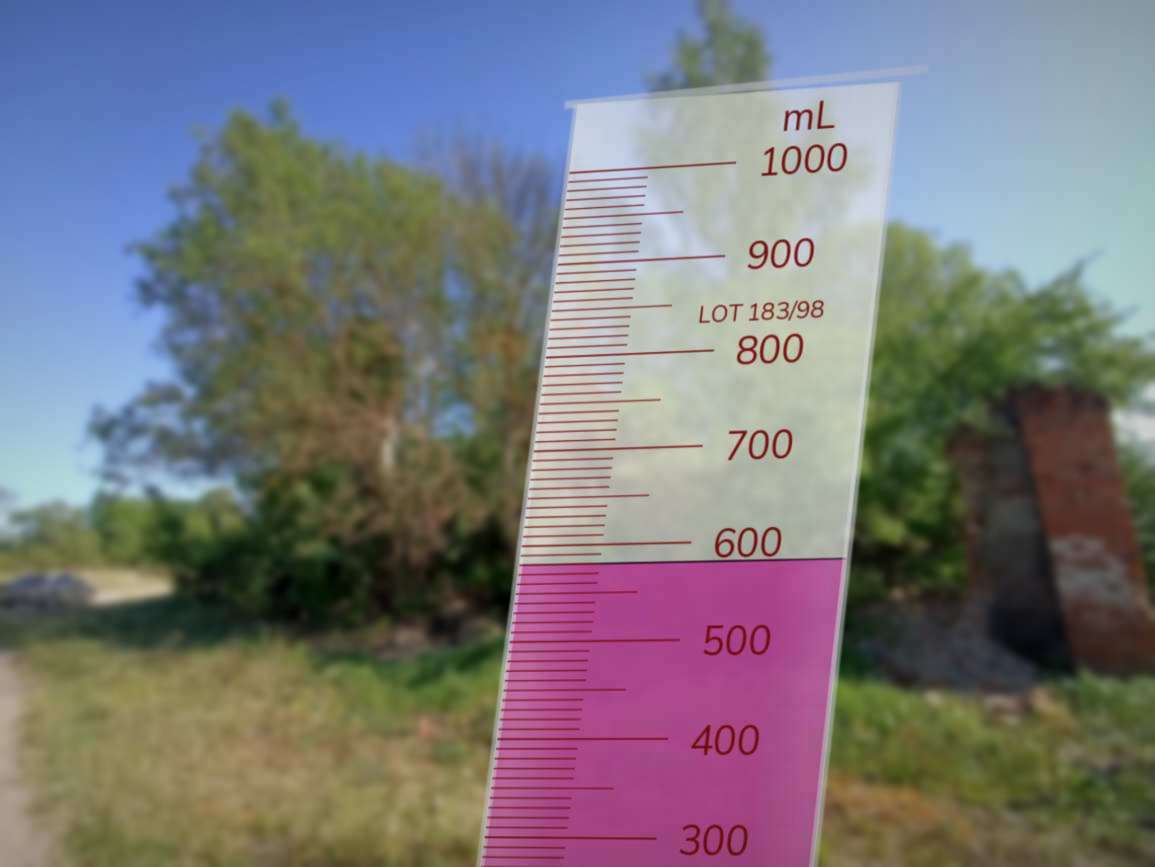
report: 580mL
